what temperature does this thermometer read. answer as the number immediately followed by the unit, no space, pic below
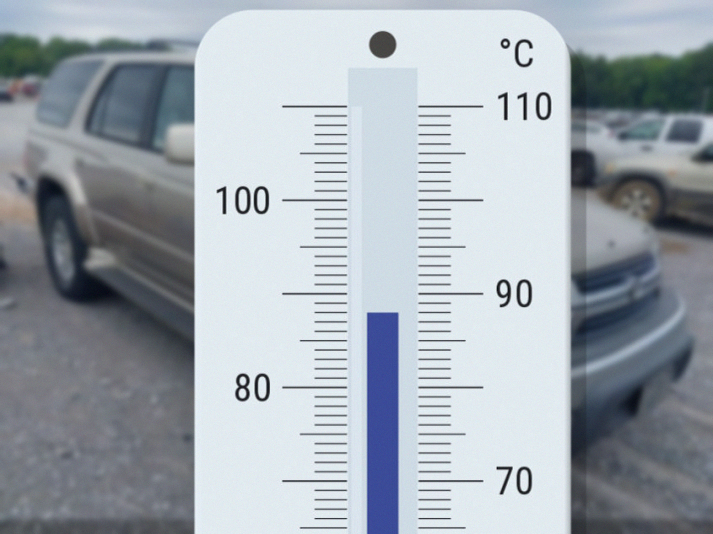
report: 88°C
